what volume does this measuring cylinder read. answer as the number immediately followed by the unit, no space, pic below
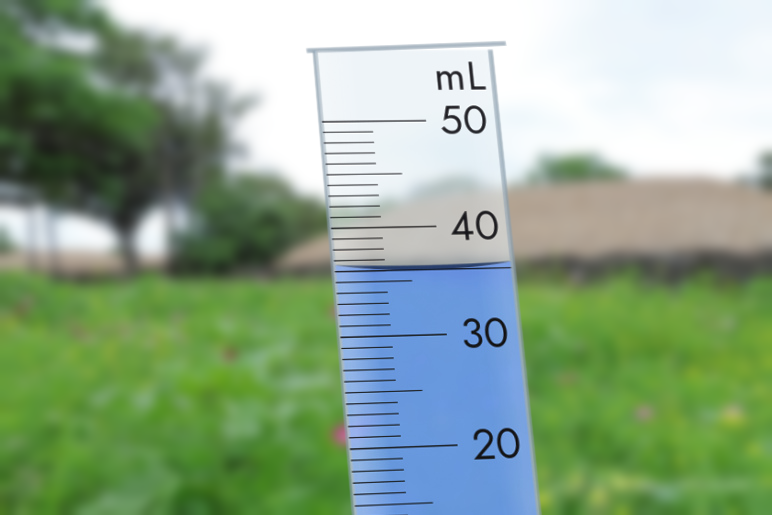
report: 36mL
